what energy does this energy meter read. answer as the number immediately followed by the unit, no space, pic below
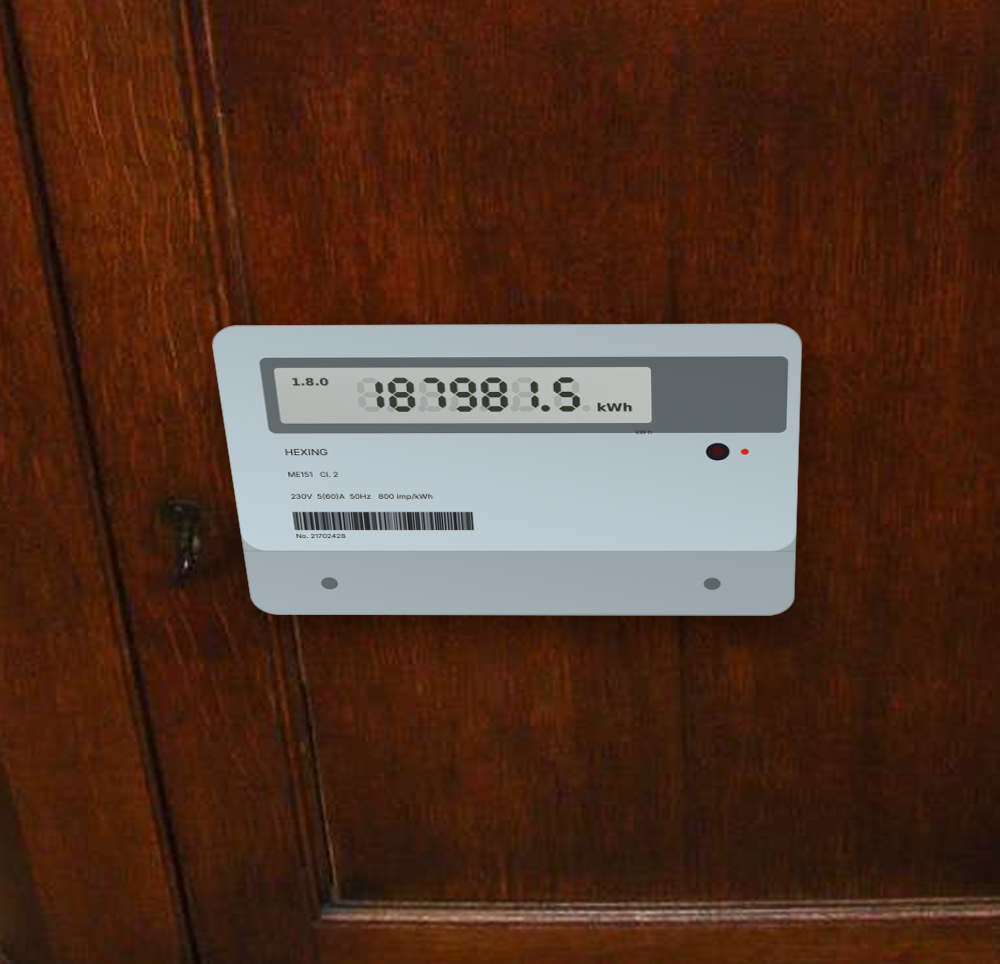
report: 187981.5kWh
